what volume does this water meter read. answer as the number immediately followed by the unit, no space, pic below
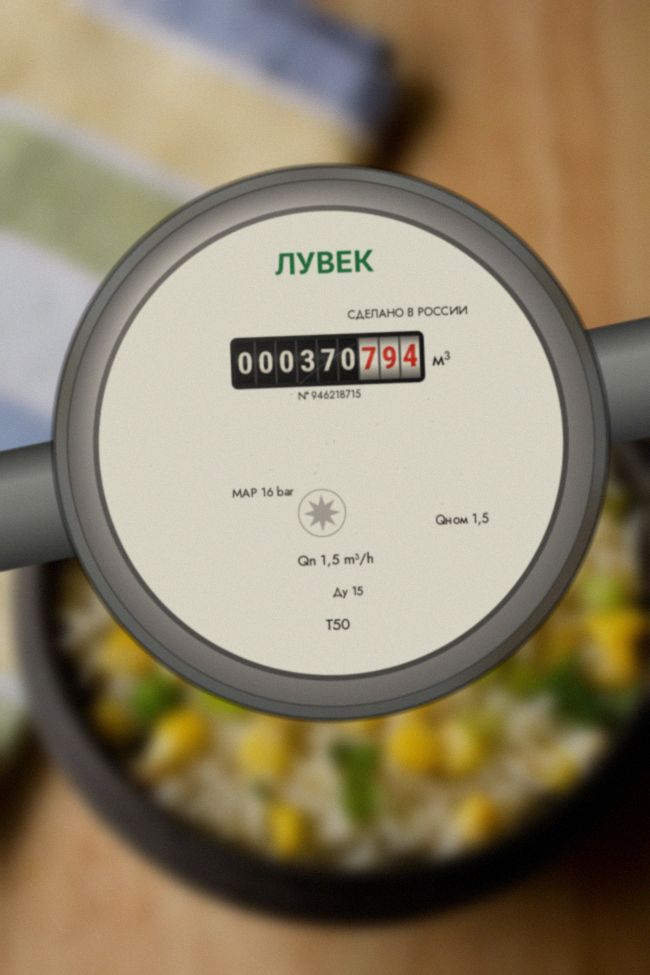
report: 370.794m³
